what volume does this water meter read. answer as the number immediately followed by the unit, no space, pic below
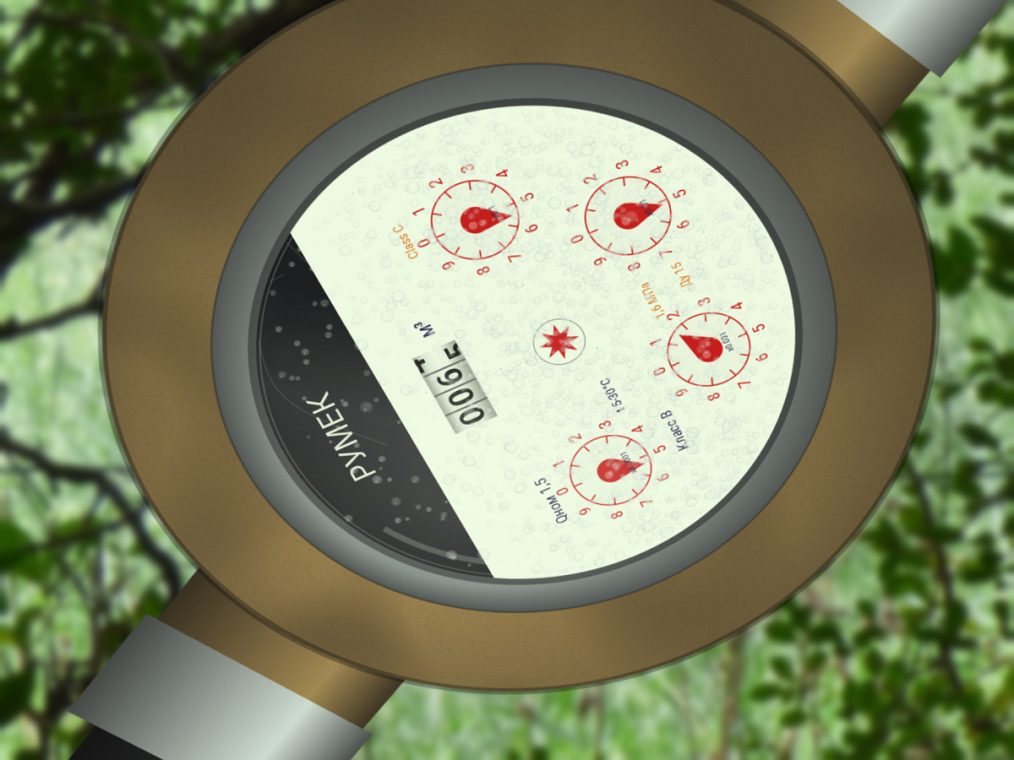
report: 64.5515m³
